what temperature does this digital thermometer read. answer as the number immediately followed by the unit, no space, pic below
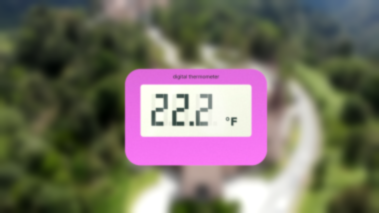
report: 22.2°F
